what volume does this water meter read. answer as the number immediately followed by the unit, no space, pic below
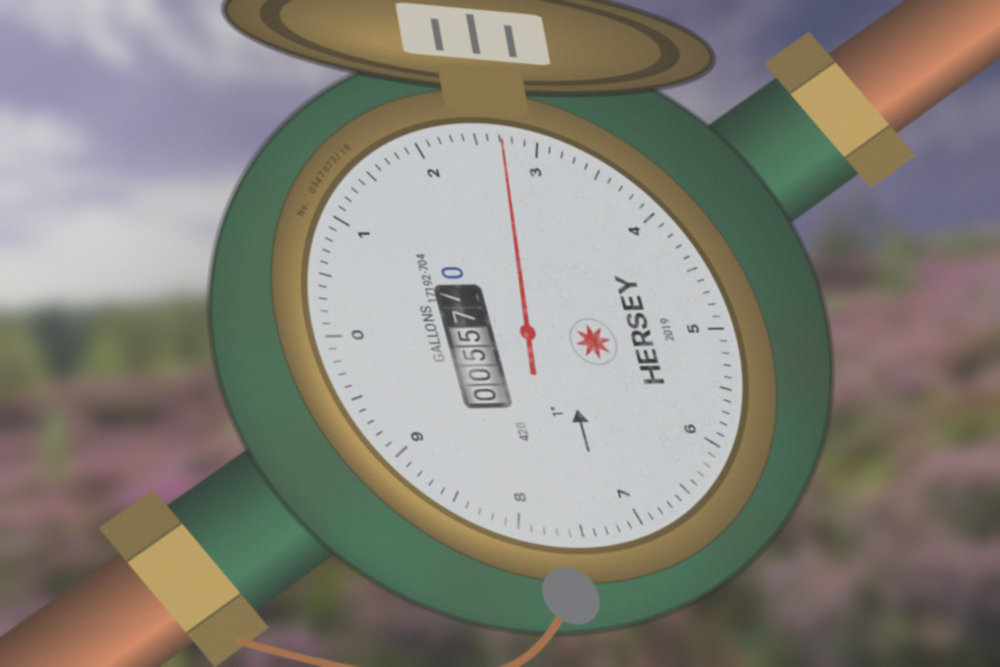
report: 55772.7gal
